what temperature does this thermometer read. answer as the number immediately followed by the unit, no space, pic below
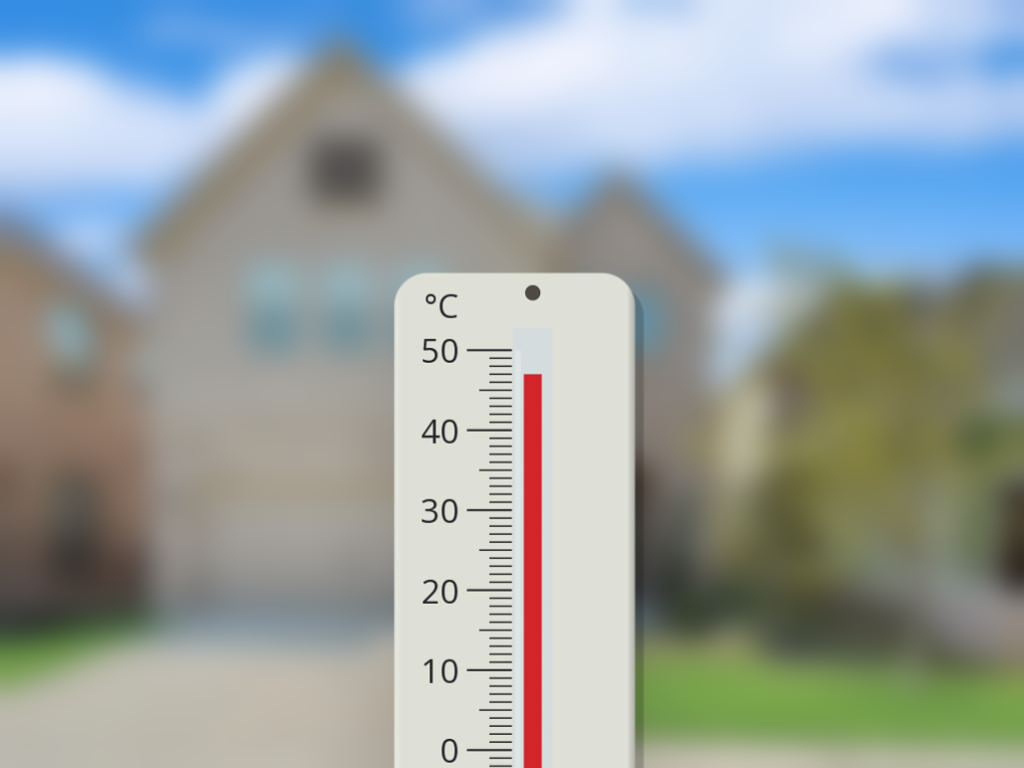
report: 47°C
